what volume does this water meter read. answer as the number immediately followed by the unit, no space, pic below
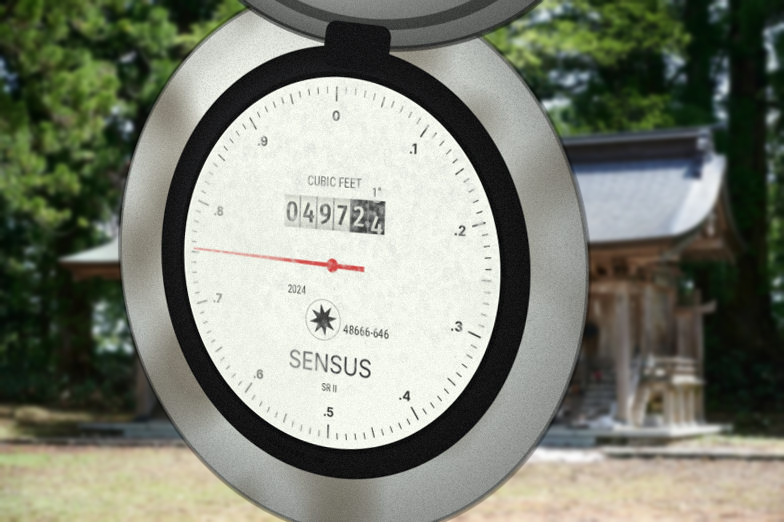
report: 49723.75ft³
